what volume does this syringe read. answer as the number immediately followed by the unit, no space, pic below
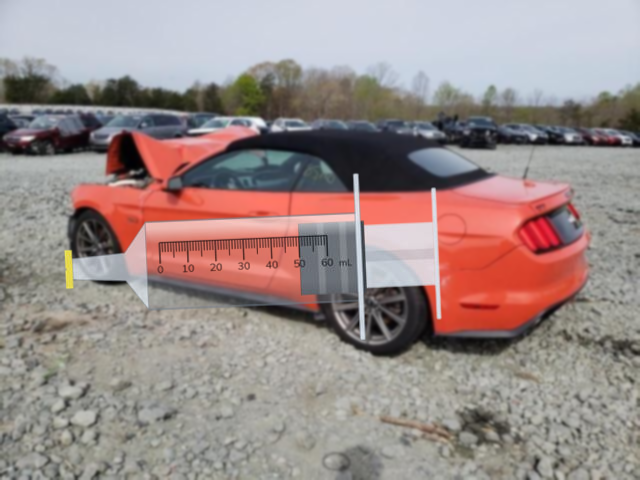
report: 50mL
